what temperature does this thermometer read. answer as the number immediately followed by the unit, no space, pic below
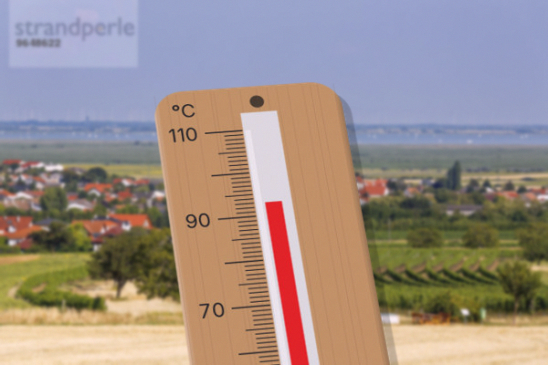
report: 93°C
